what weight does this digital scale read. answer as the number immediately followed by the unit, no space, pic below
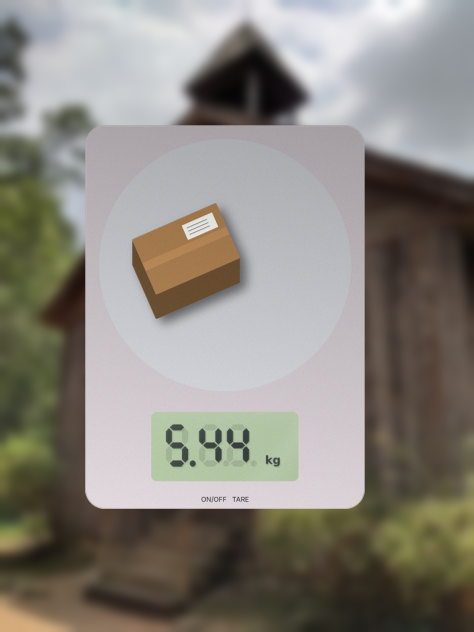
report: 5.44kg
